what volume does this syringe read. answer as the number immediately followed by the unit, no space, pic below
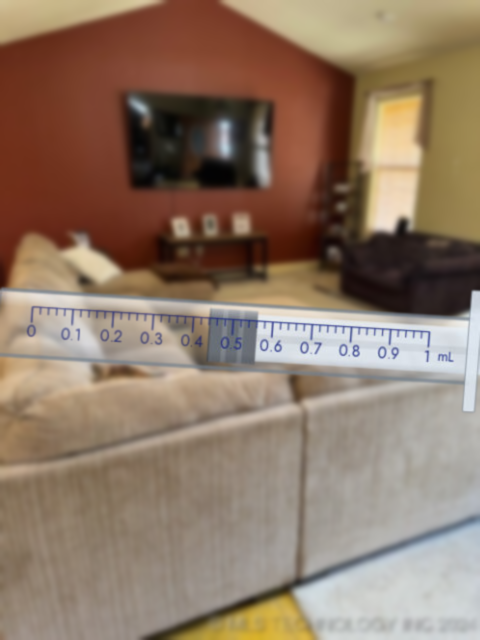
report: 0.44mL
